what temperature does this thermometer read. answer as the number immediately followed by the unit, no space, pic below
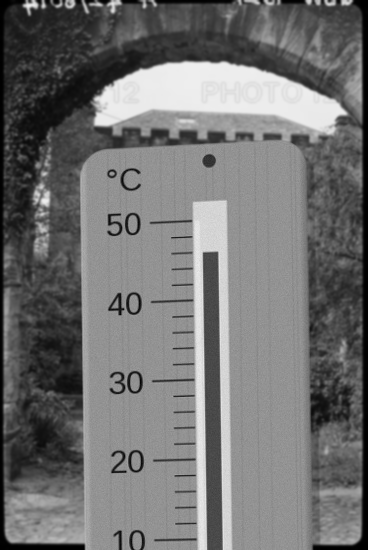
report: 46°C
